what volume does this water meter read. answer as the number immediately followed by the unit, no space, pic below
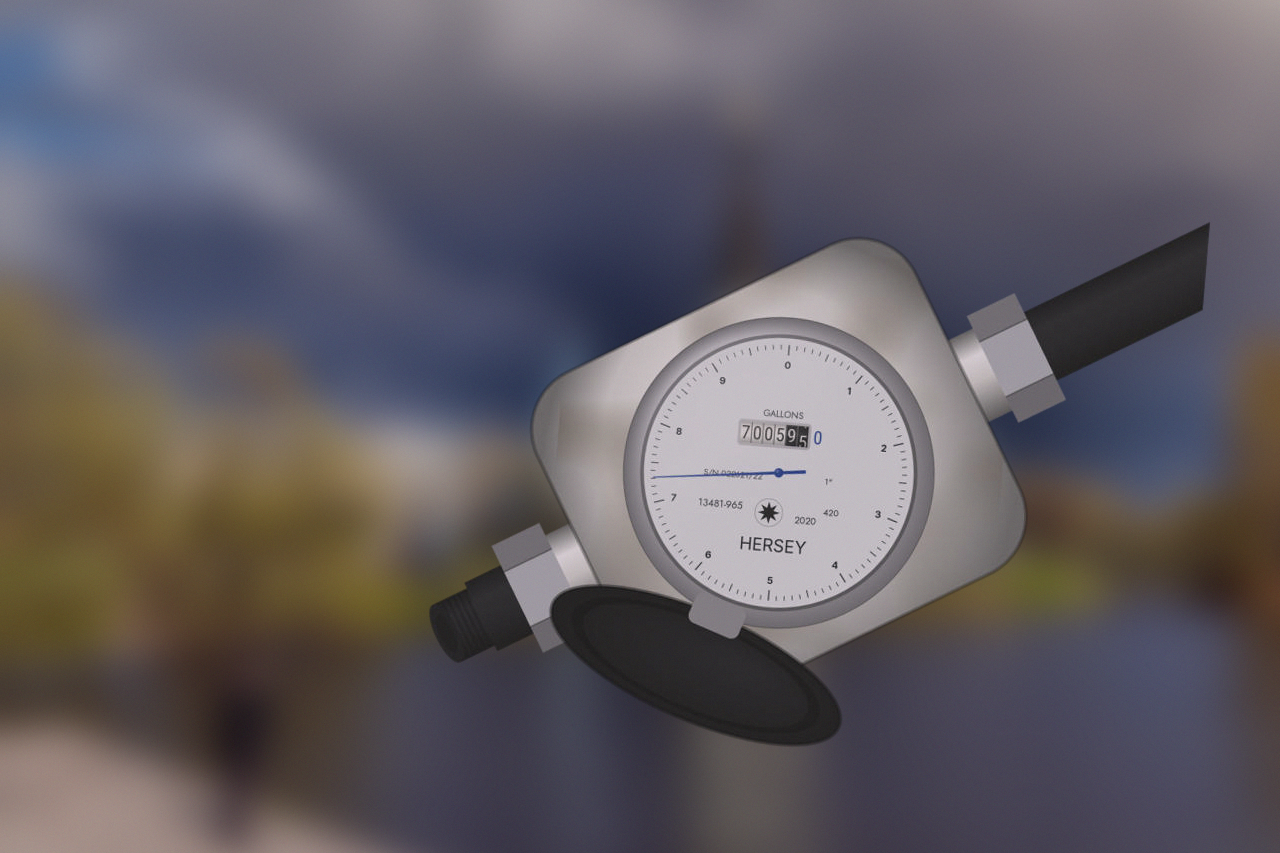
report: 7005947.3gal
